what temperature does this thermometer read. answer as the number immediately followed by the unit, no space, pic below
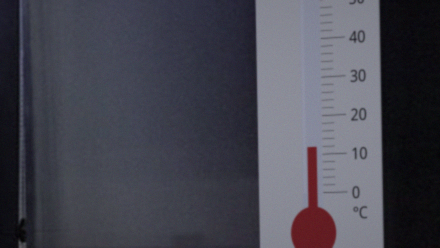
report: 12°C
